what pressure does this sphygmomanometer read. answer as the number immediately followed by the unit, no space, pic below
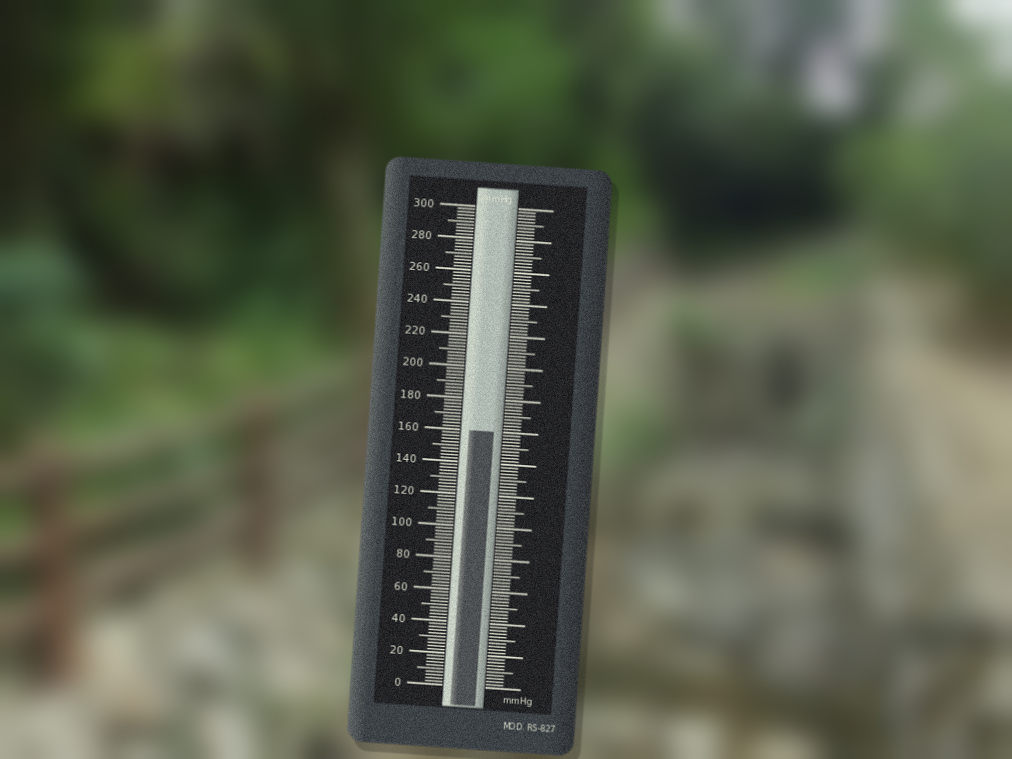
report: 160mmHg
